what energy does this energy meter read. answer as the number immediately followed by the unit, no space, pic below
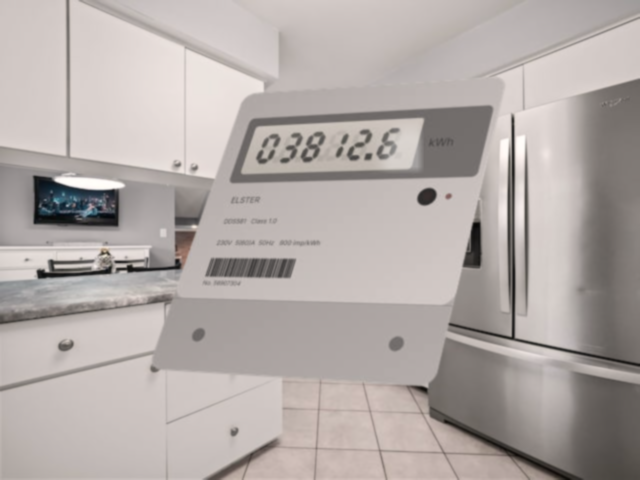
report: 3812.6kWh
